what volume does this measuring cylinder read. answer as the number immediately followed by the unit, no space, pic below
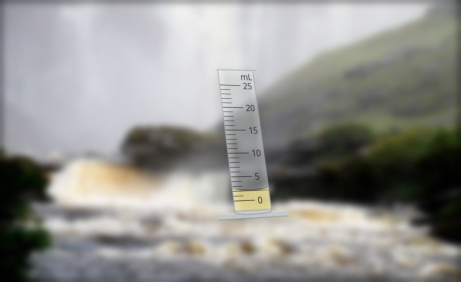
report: 2mL
